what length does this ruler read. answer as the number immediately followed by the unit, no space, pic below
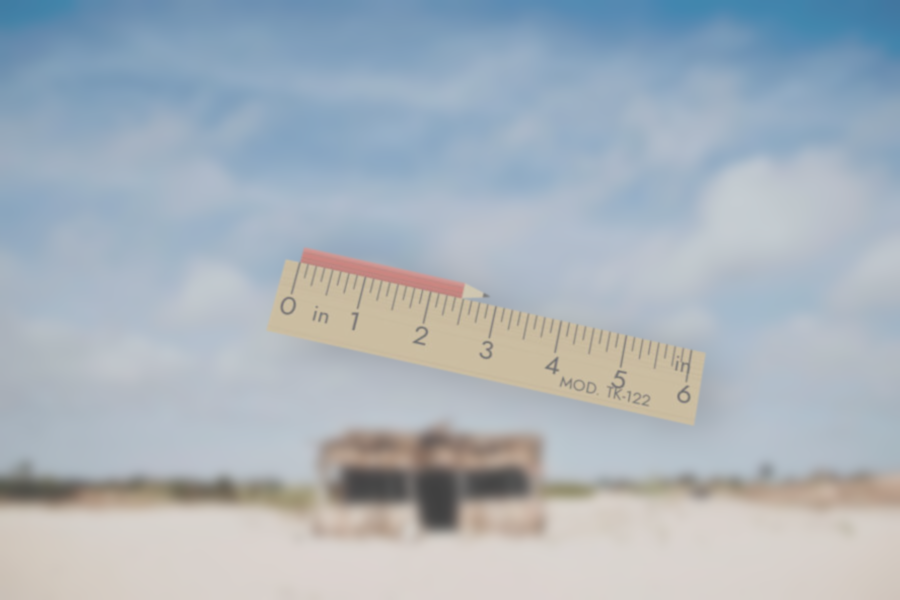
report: 2.875in
